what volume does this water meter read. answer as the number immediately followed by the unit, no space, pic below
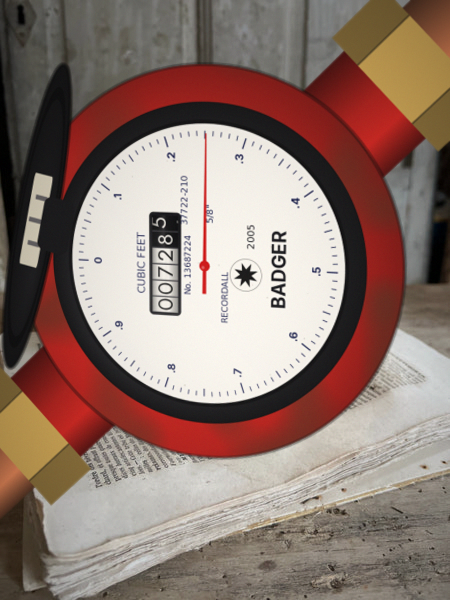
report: 7285.25ft³
